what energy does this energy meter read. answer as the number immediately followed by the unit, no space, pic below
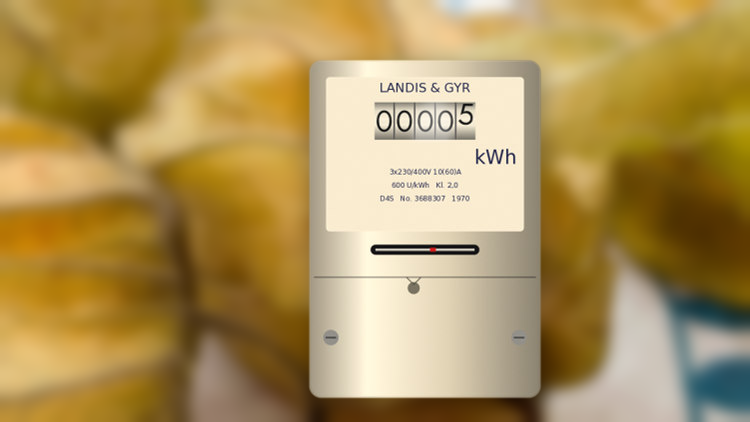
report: 5kWh
